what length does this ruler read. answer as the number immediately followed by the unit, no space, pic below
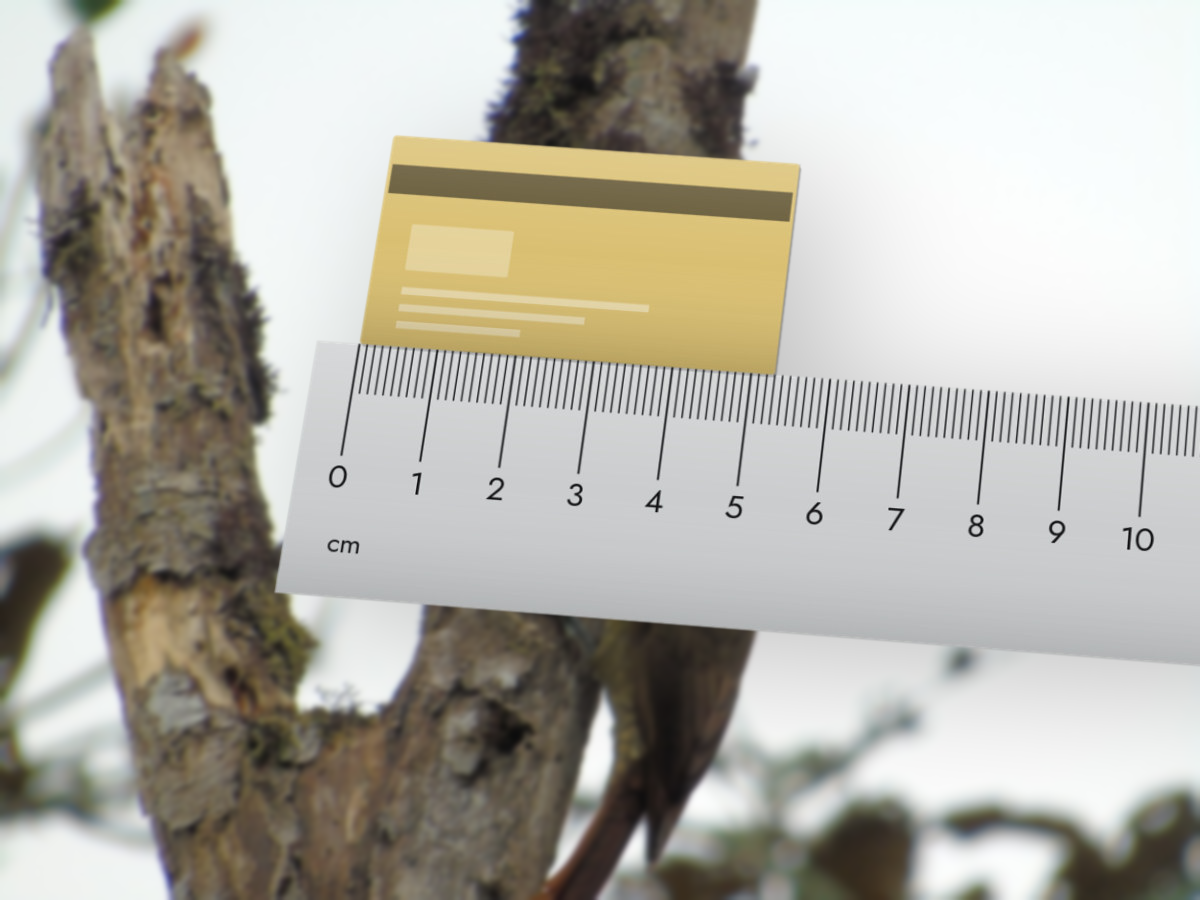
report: 5.3cm
